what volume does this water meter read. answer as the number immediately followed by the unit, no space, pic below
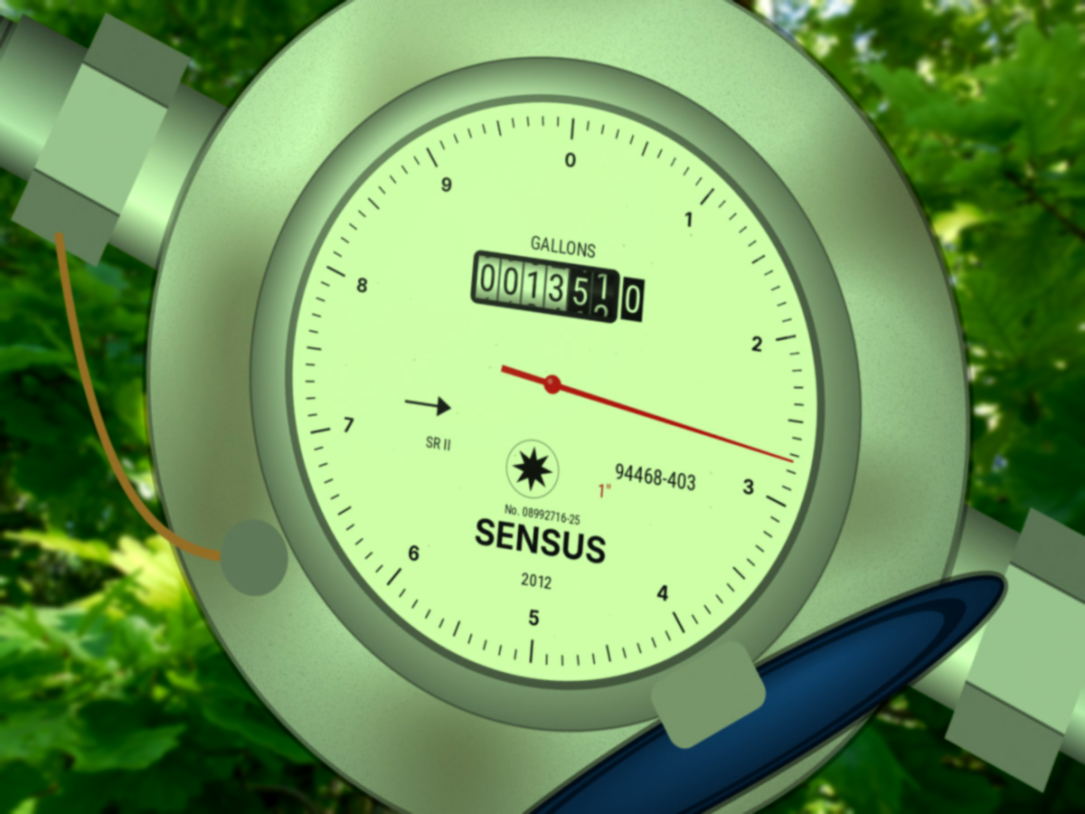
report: 13512.7gal
